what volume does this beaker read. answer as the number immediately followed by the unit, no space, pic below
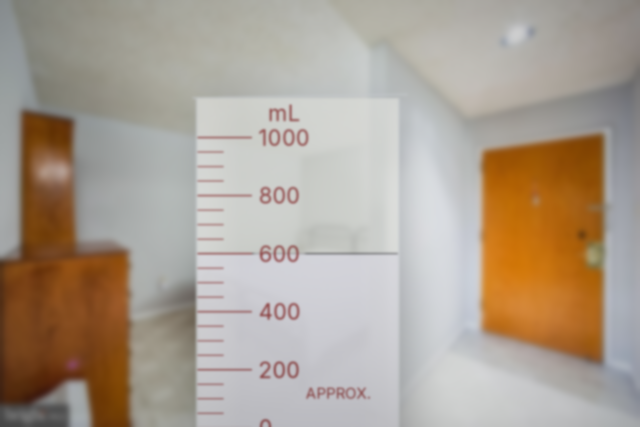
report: 600mL
